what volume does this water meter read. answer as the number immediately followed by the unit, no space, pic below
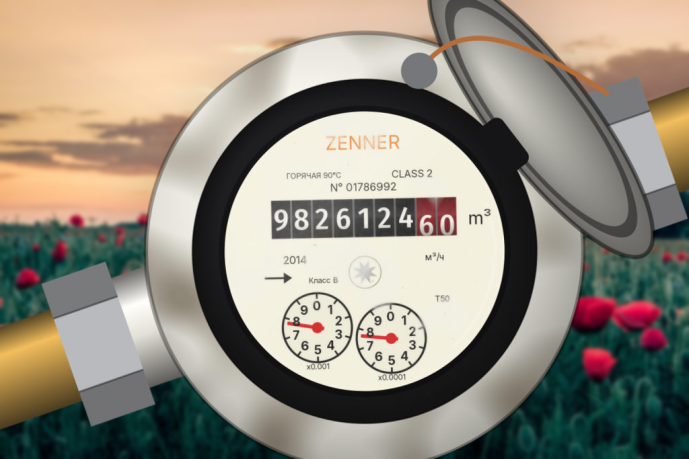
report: 9826124.5977m³
